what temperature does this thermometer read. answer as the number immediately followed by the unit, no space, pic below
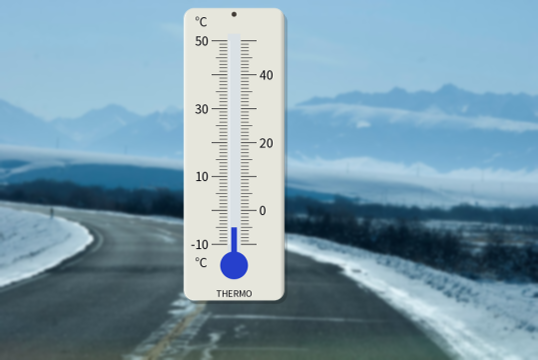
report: -5°C
